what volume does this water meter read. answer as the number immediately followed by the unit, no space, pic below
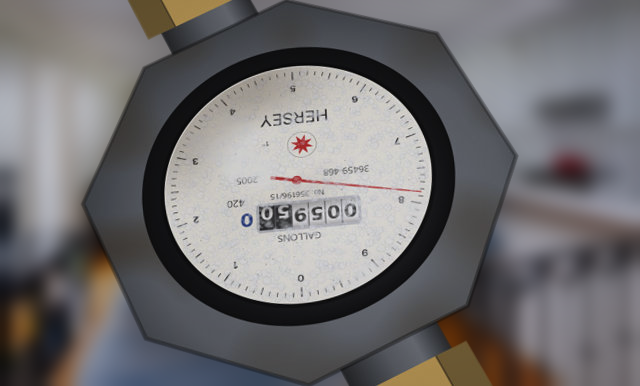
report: 59497.8gal
